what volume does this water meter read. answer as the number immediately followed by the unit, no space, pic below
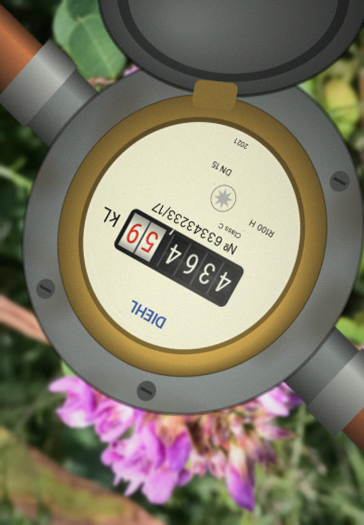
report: 4364.59kL
